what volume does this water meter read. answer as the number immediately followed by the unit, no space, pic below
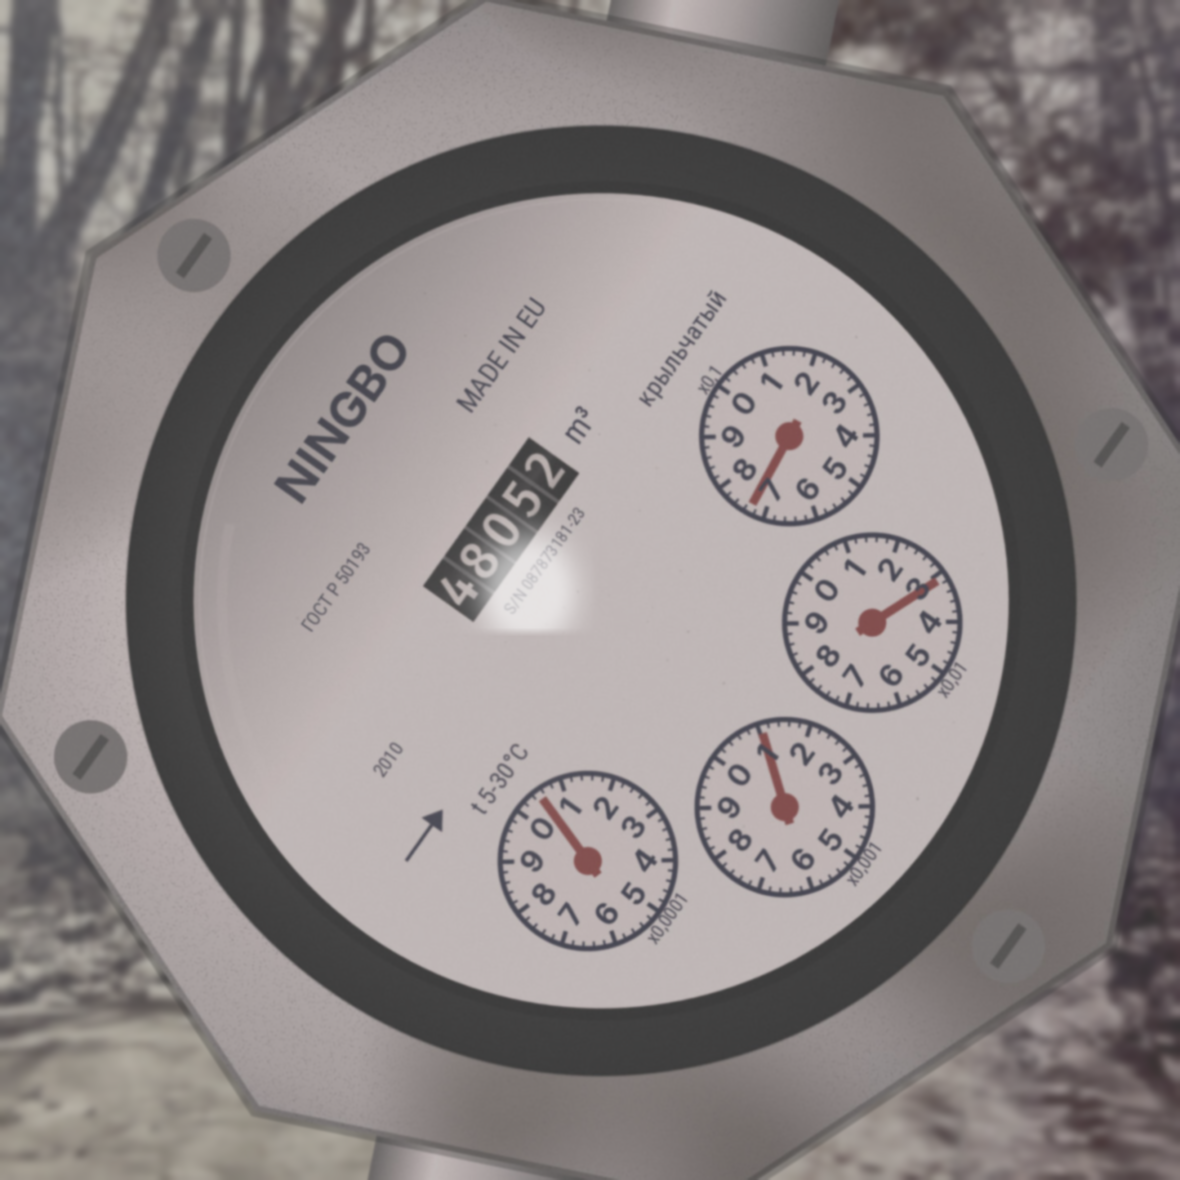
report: 48052.7310m³
